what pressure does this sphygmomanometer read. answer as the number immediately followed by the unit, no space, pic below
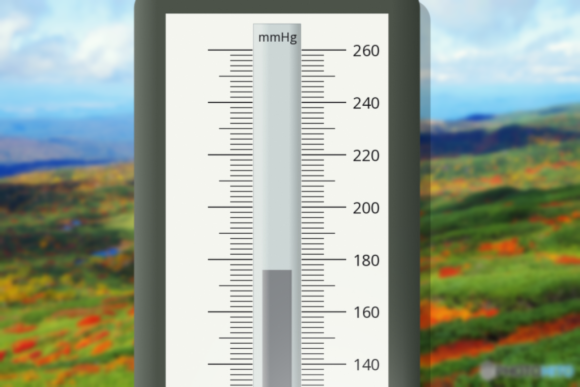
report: 176mmHg
